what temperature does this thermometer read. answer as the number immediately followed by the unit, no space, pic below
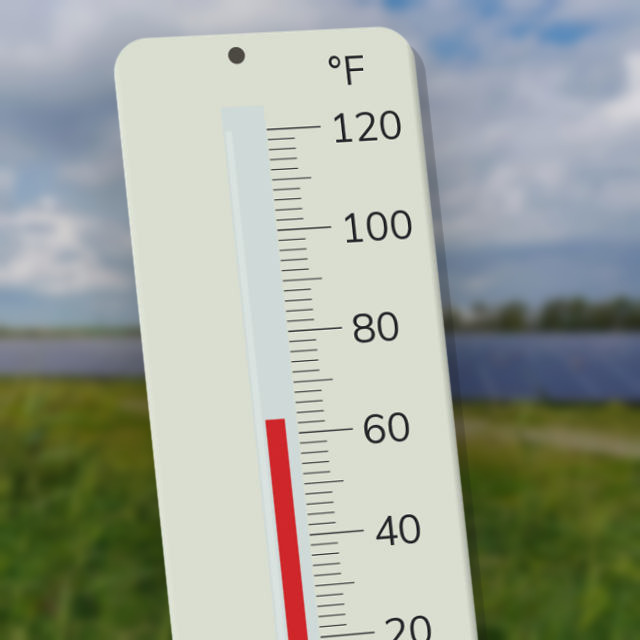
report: 63°F
